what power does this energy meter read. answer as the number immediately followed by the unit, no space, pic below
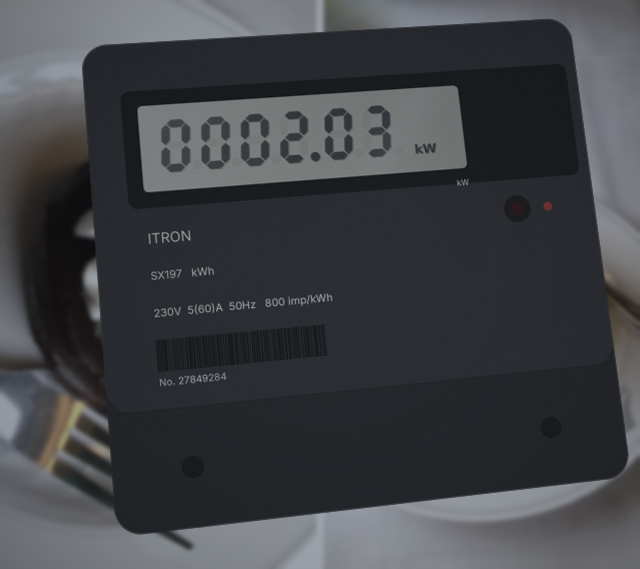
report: 2.03kW
